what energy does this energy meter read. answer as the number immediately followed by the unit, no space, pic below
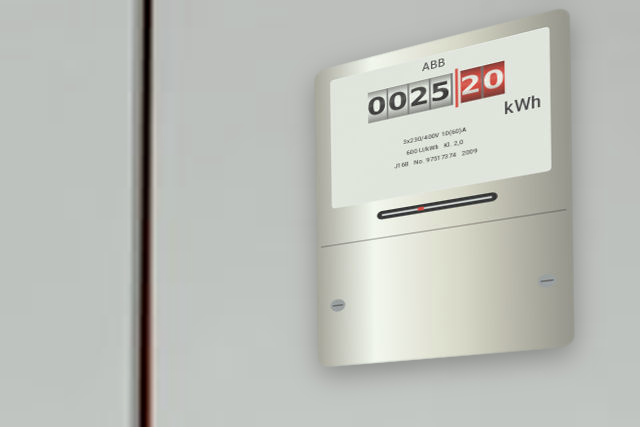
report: 25.20kWh
